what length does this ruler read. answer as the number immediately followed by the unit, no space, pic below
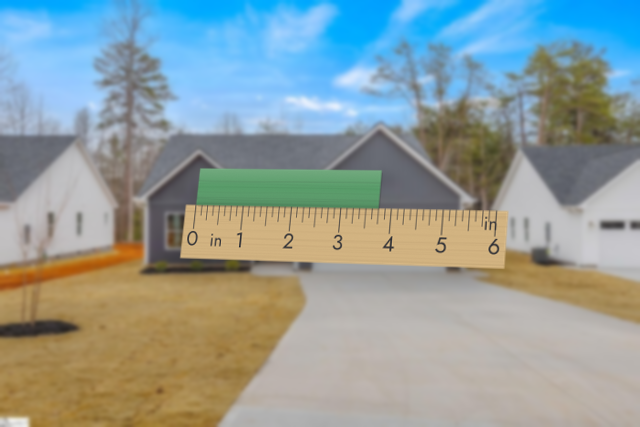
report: 3.75in
